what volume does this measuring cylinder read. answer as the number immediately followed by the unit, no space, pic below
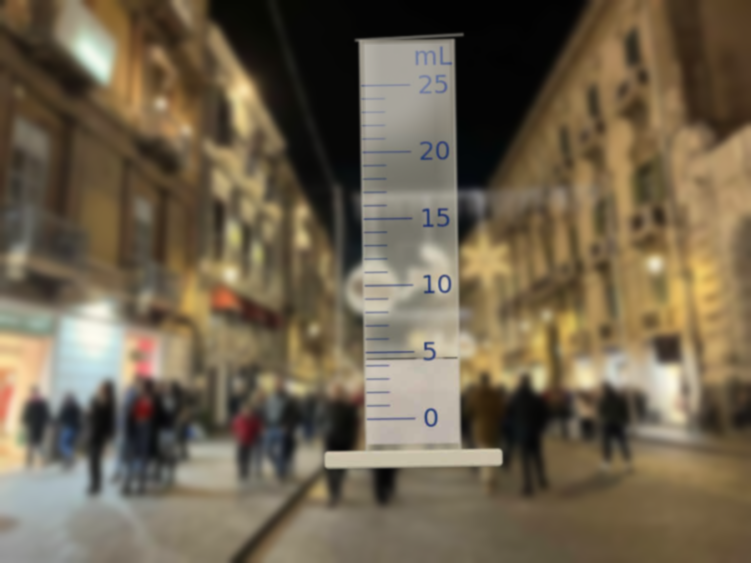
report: 4.5mL
